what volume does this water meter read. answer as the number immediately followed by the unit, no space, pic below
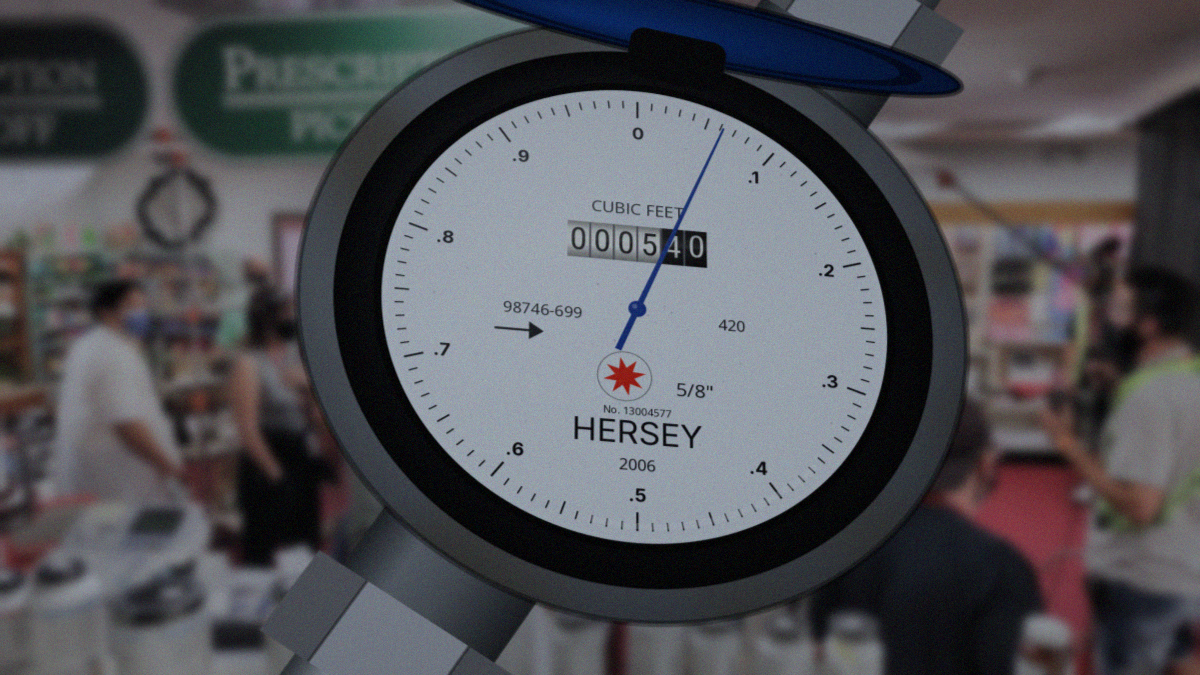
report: 540.06ft³
